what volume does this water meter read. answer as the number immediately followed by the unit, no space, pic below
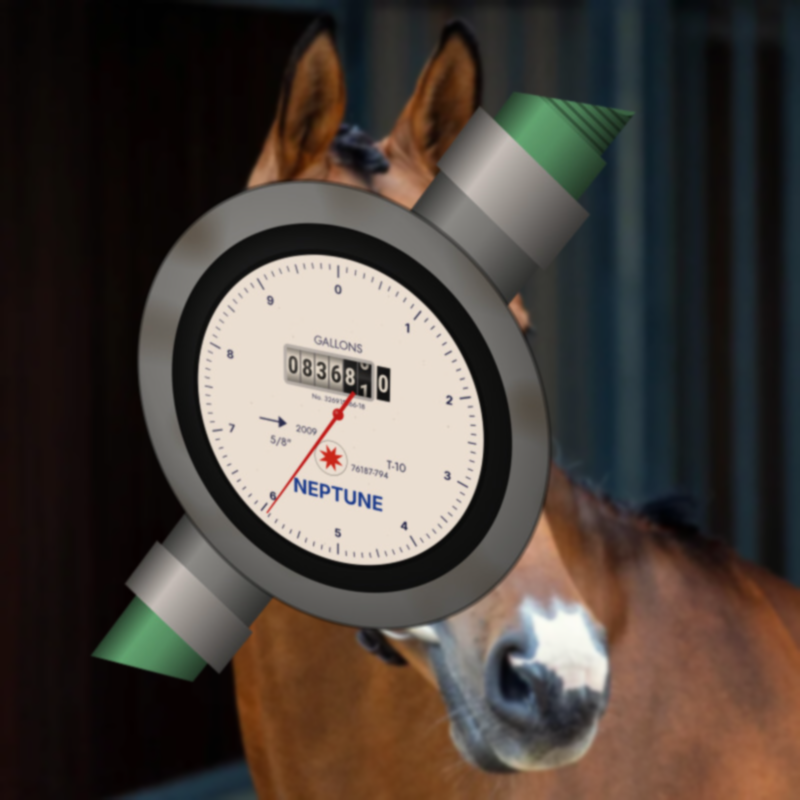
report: 836805.9gal
